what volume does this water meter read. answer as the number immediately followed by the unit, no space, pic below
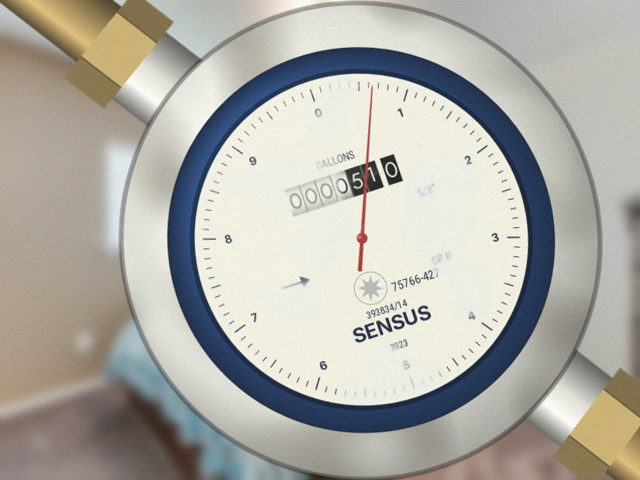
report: 510.6gal
